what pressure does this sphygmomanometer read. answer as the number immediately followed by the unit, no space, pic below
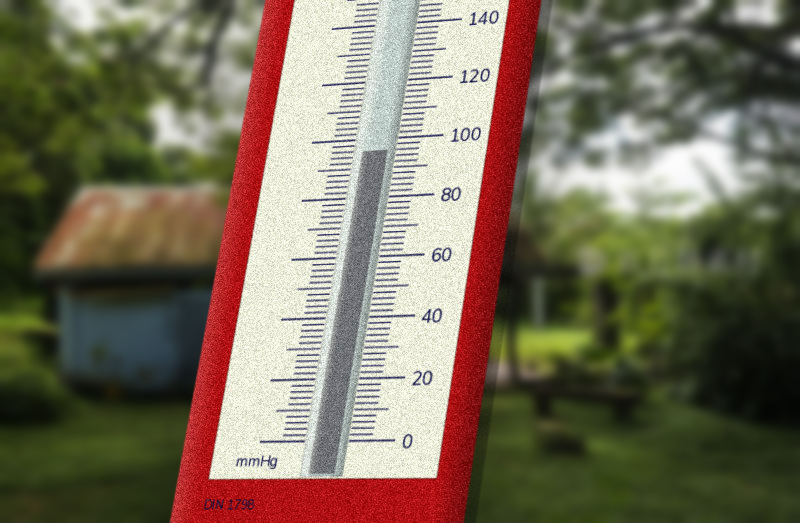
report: 96mmHg
